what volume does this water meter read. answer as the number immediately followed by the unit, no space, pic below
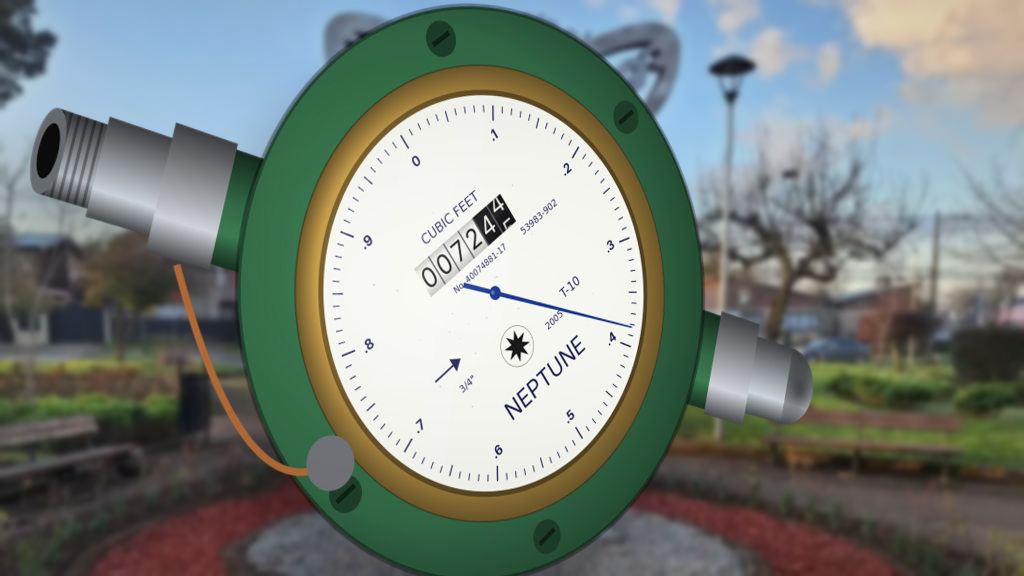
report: 7244.38ft³
